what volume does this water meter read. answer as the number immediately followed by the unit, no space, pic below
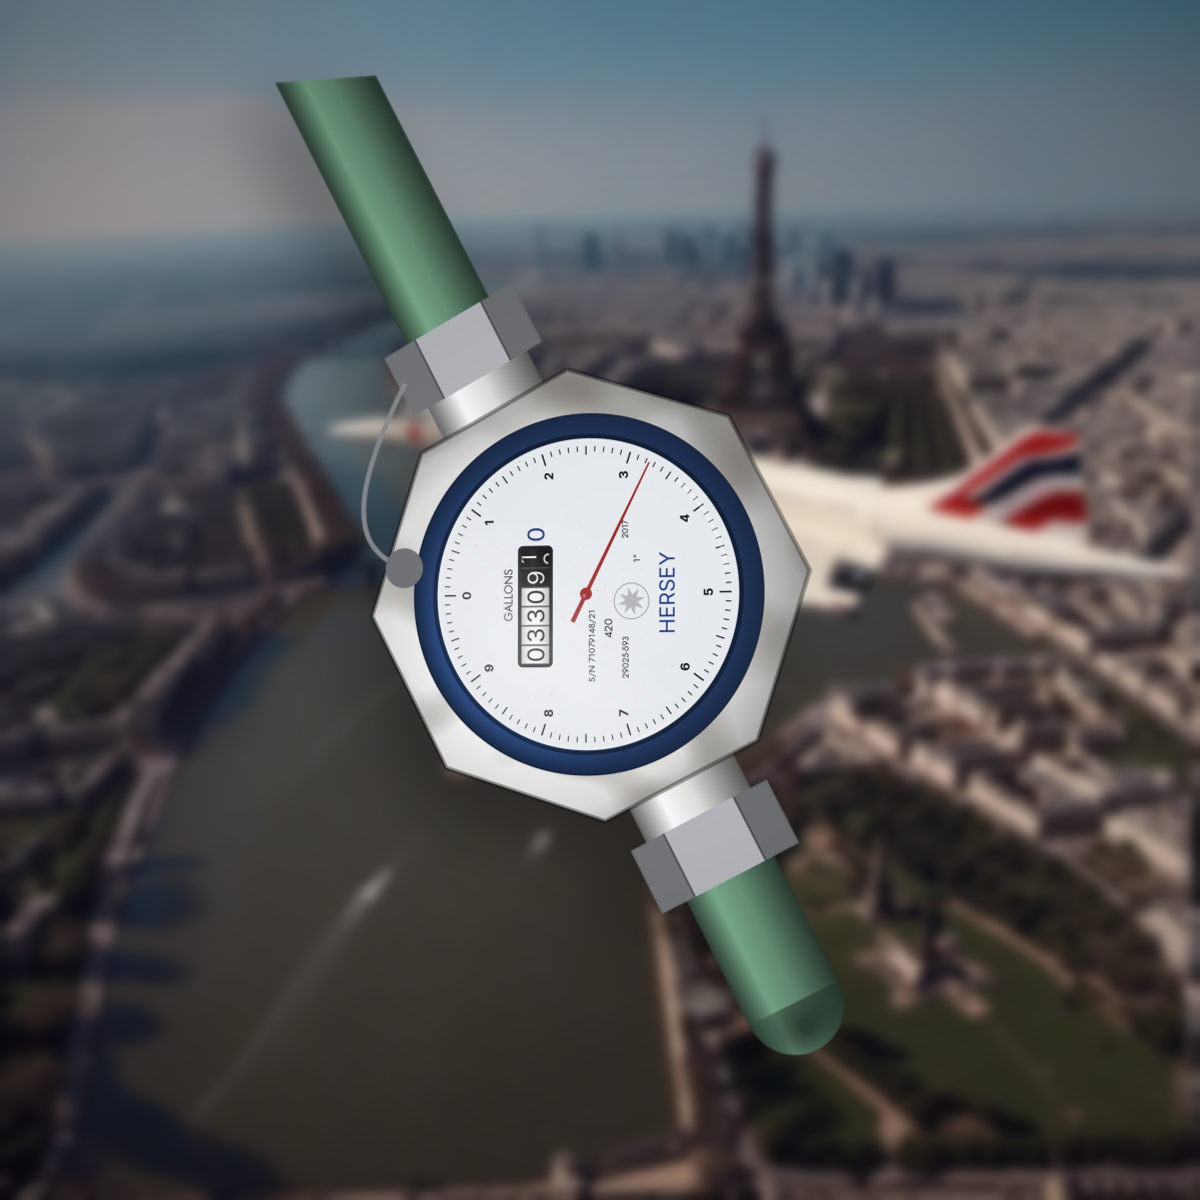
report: 330913.2gal
